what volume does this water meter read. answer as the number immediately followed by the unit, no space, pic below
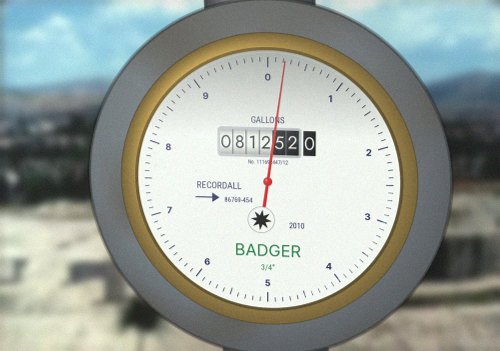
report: 812520.2gal
